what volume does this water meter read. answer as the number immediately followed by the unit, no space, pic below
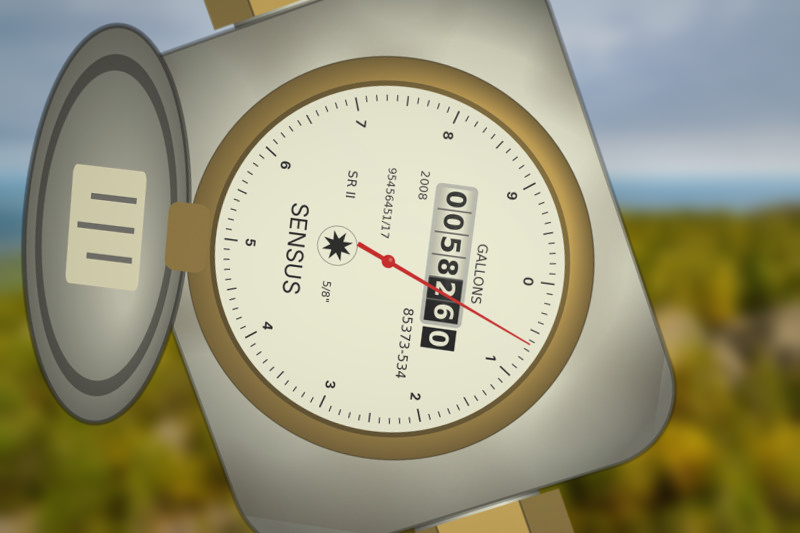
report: 58260.6gal
